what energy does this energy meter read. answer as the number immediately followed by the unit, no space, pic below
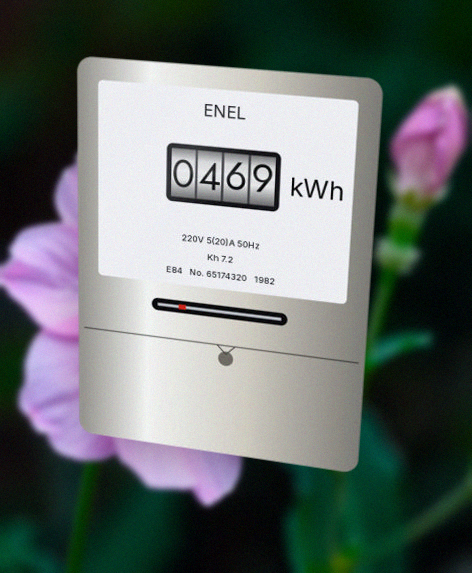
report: 469kWh
